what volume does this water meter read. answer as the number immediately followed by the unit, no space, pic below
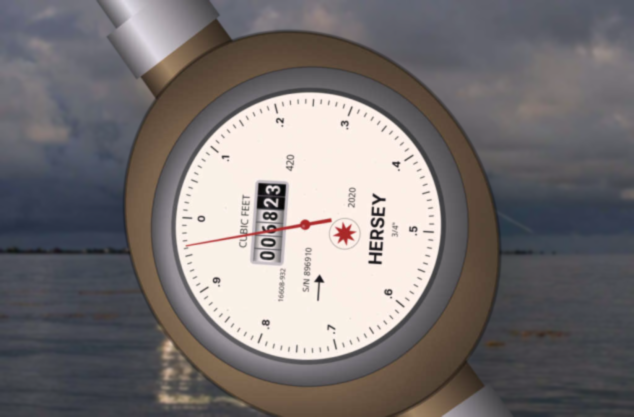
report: 6822.96ft³
